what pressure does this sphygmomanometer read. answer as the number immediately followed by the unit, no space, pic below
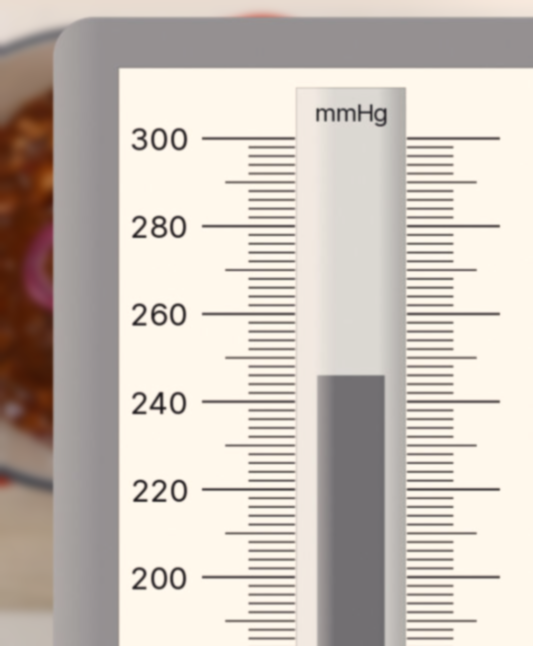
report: 246mmHg
